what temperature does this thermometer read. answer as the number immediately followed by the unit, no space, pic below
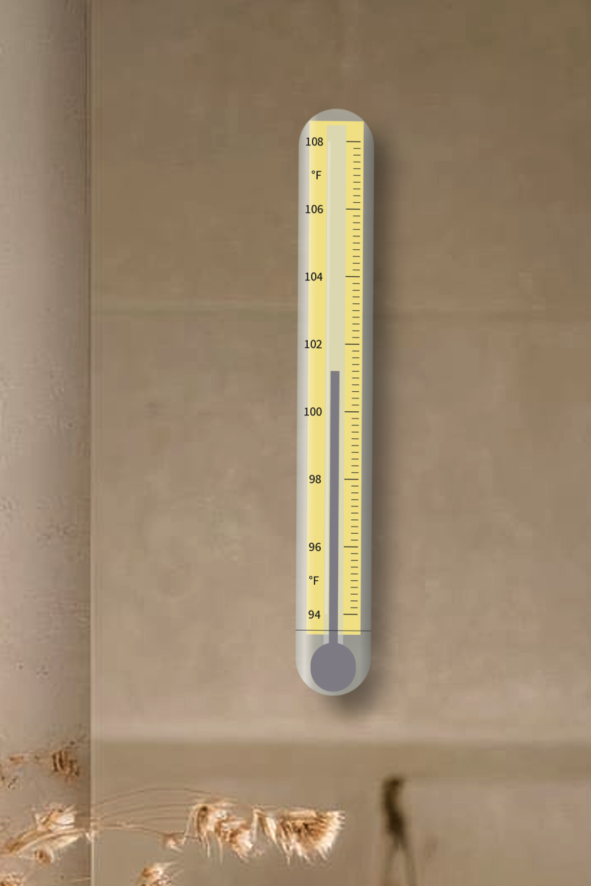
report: 101.2°F
